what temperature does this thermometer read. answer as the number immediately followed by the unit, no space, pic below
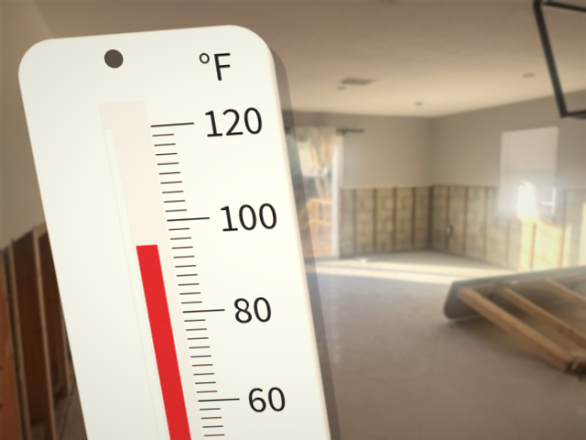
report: 95°F
